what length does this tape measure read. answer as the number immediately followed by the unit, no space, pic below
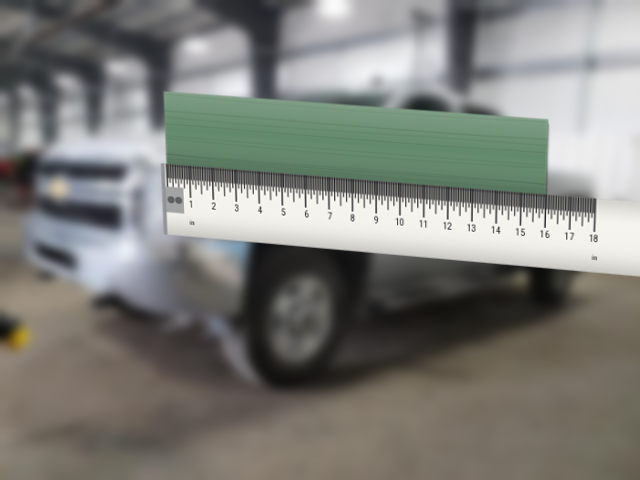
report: 16in
